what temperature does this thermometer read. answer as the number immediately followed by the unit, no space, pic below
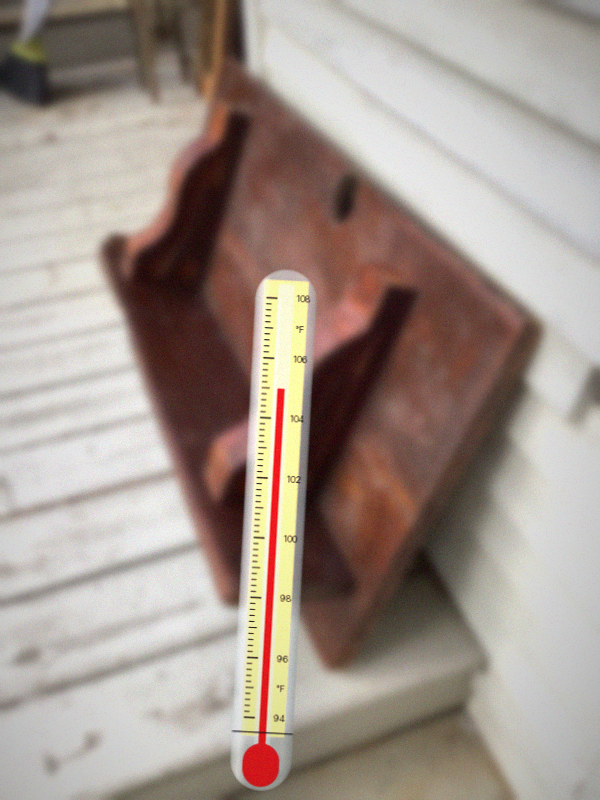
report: 105°F
